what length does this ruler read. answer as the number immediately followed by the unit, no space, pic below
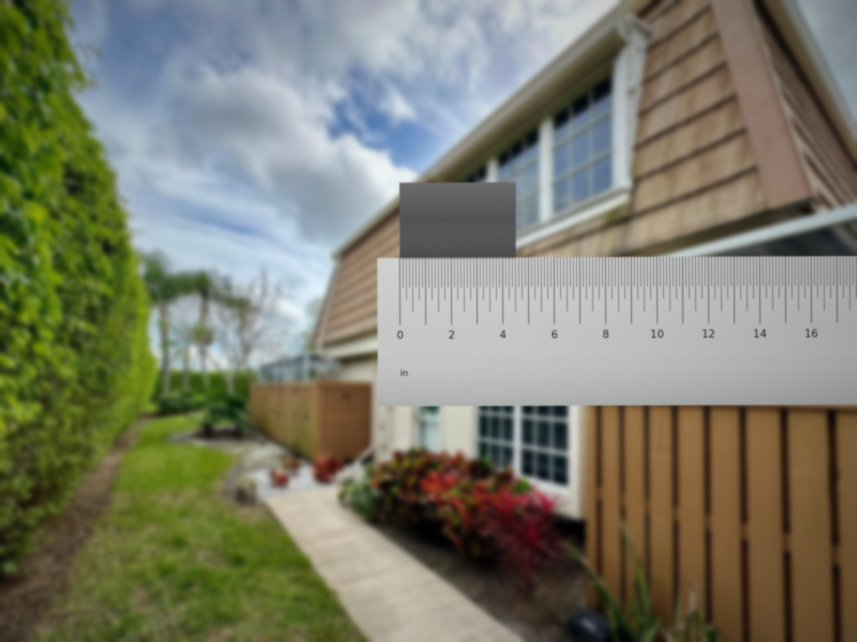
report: 4.5in
